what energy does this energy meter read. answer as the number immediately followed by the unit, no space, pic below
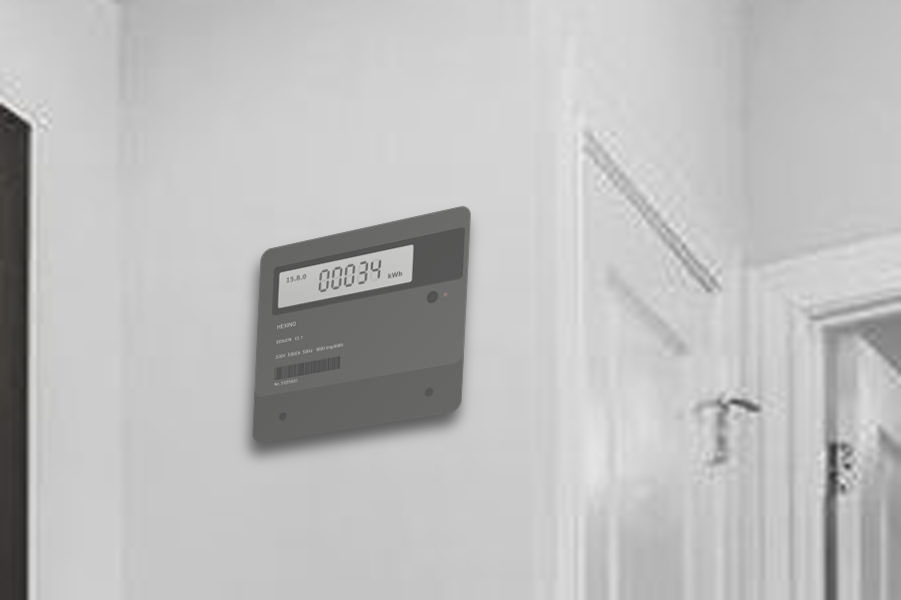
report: 34kWh
